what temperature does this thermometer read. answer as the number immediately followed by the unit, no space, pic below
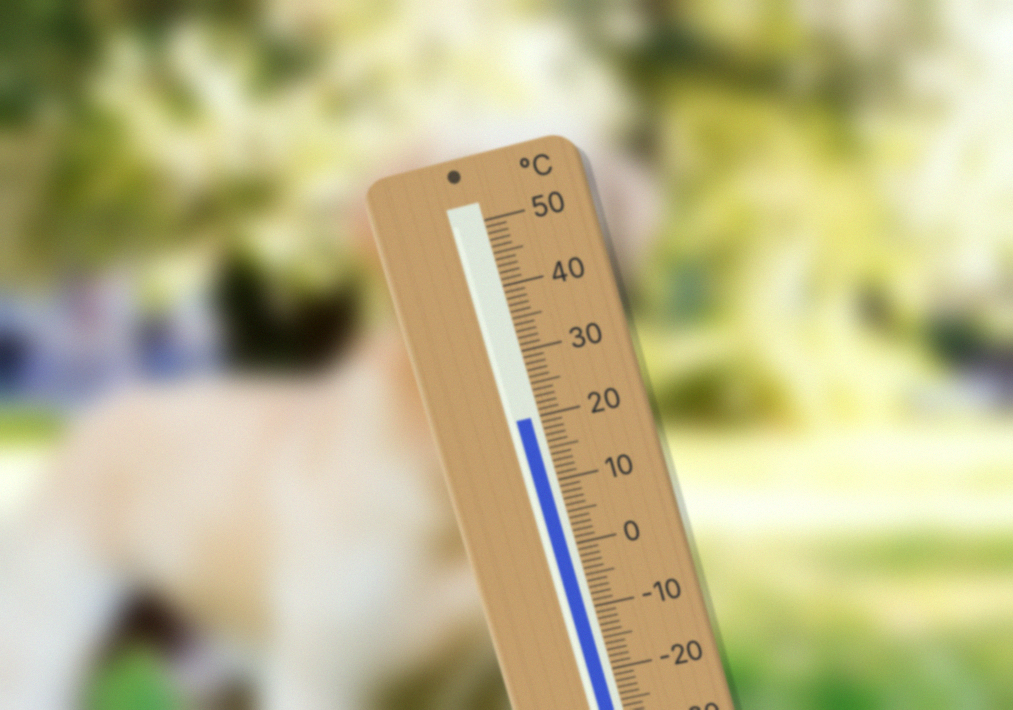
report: 20°C
